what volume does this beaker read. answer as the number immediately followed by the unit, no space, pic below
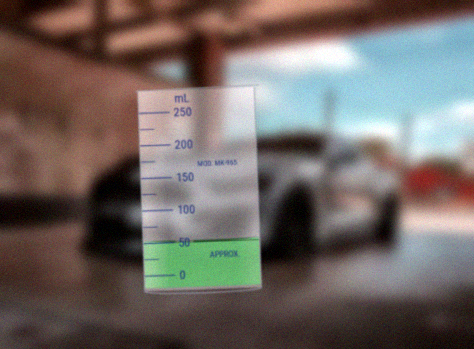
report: 50mL
